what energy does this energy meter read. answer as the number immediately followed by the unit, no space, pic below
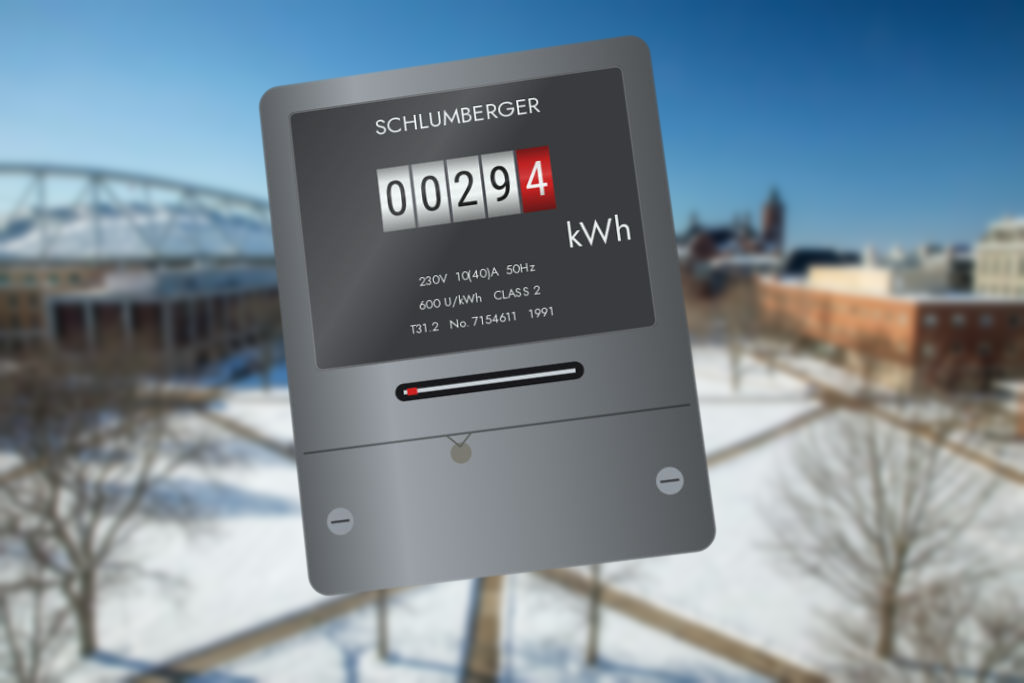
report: 29.4kWh
